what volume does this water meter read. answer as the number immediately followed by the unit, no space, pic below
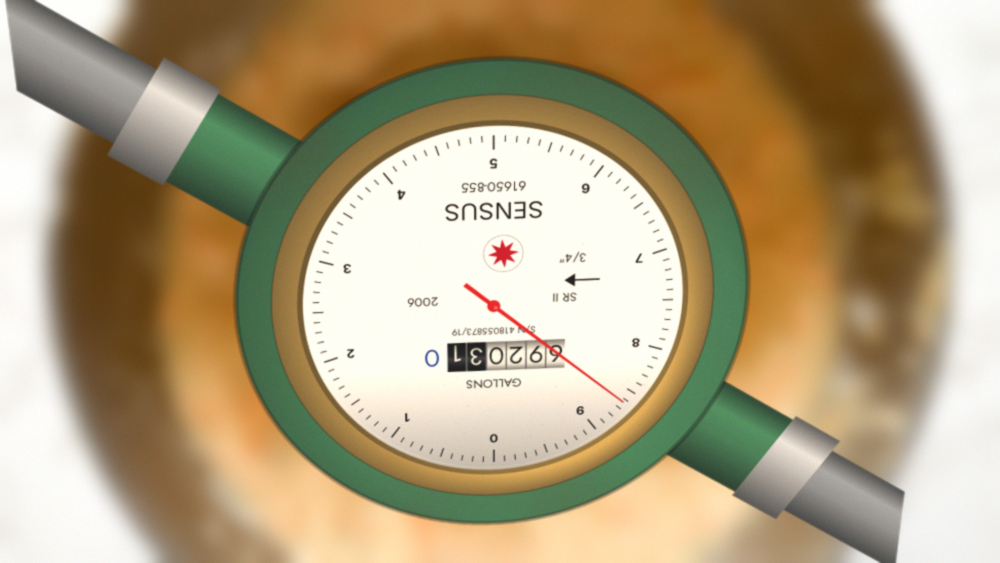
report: 6920308.6gal
